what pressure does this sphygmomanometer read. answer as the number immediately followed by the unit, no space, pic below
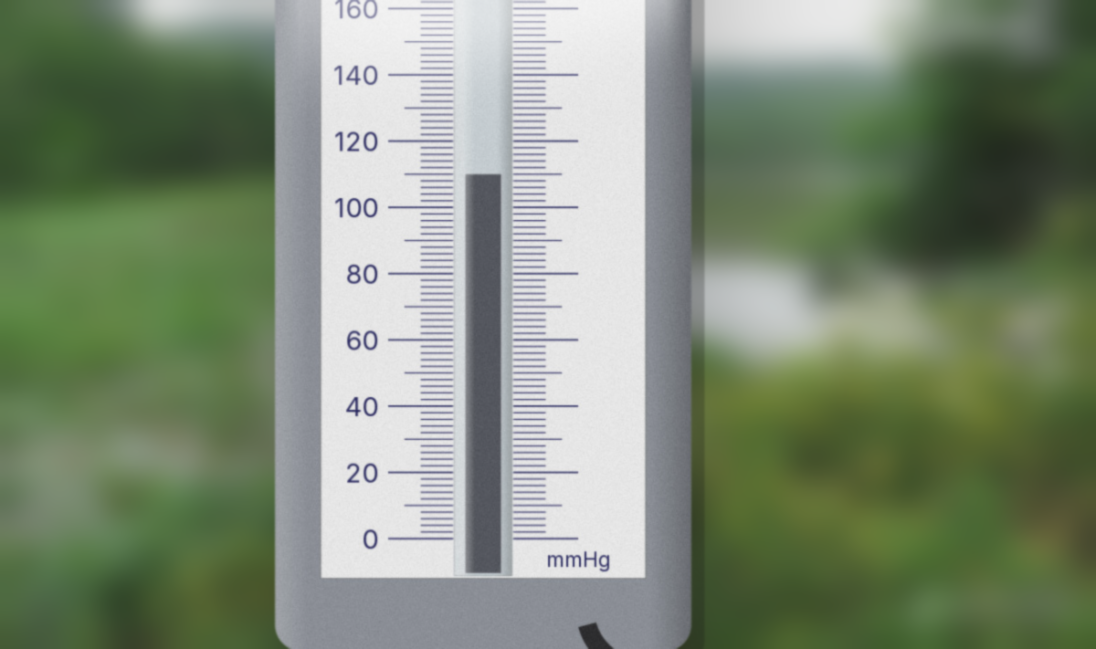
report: 110mmHg
